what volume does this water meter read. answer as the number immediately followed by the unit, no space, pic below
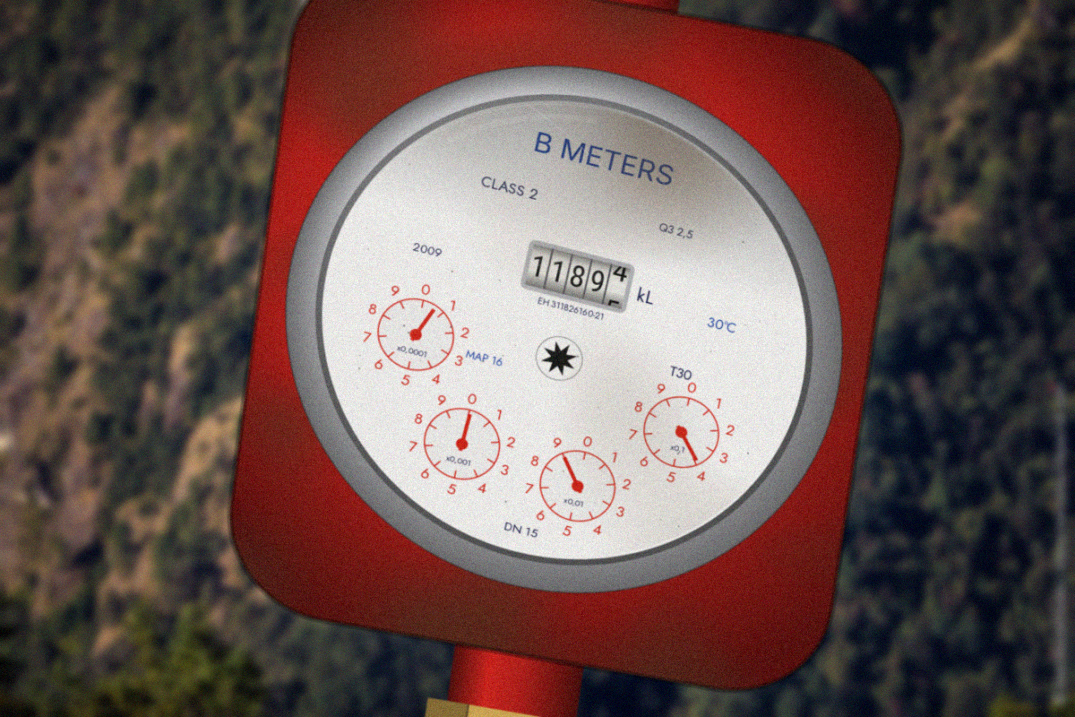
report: 11894.3900kL
